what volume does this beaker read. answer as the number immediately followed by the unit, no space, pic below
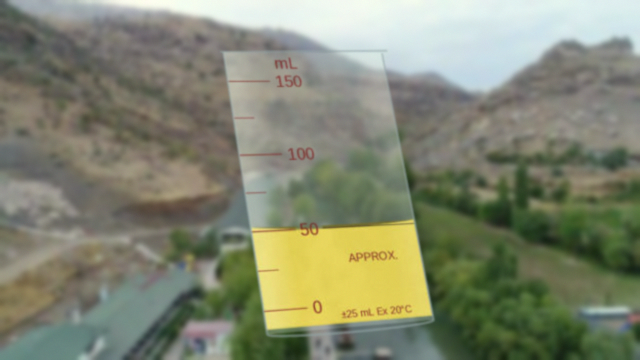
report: 50mL
